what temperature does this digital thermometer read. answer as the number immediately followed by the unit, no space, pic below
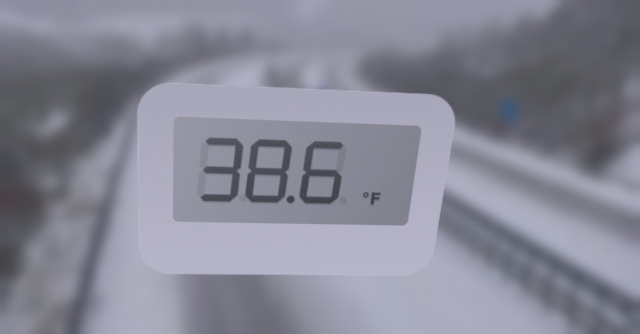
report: 38.6°F
